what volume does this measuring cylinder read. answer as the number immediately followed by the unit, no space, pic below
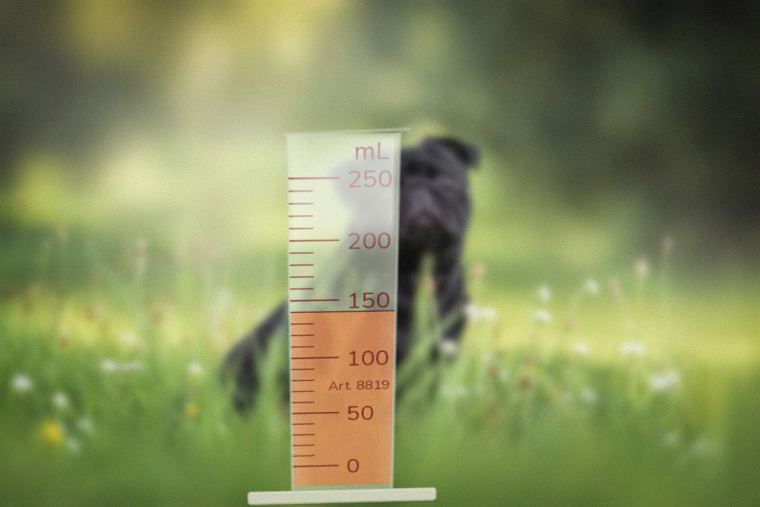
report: 140mL
